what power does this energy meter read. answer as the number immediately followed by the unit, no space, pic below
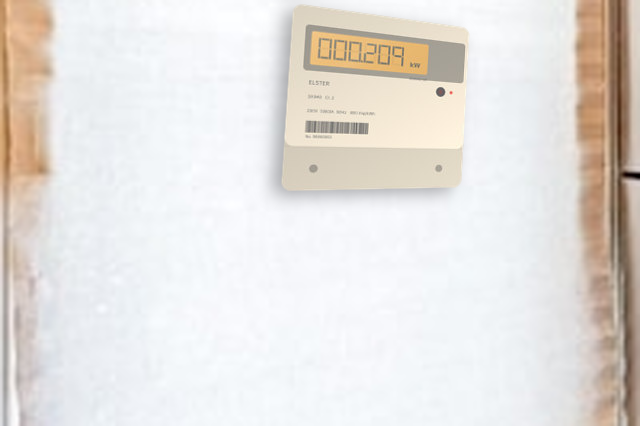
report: 0.209kW
